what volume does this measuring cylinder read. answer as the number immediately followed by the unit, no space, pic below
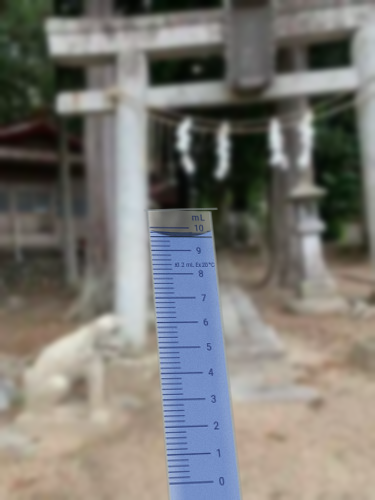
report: 9.6mL
